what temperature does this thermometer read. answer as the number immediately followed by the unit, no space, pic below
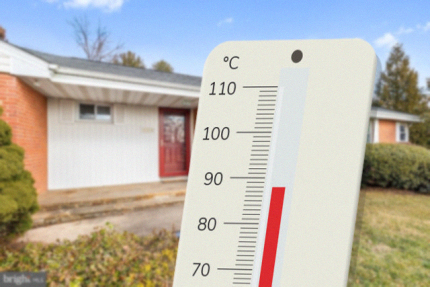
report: 88°C
